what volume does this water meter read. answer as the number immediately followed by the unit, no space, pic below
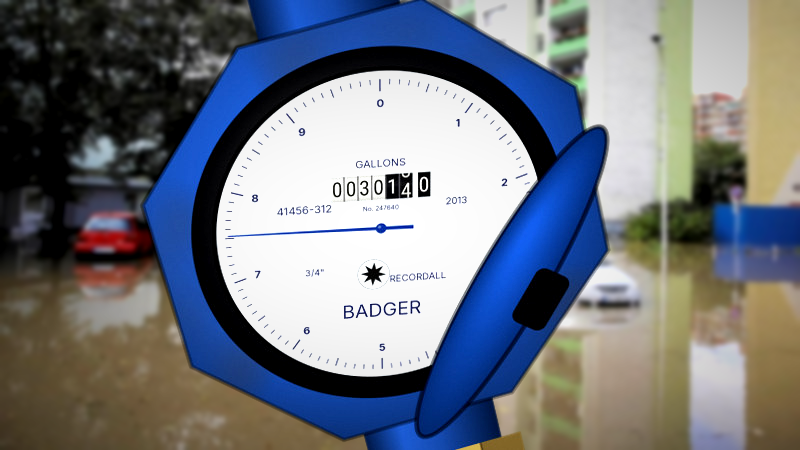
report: 30137.5gal
